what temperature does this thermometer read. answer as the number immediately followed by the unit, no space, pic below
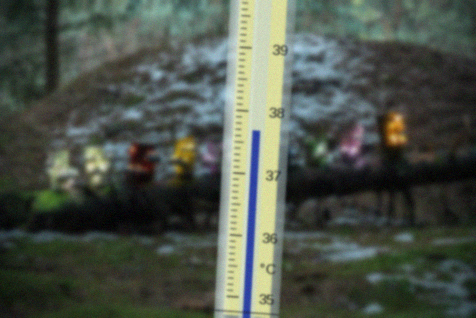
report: 37.7°C
